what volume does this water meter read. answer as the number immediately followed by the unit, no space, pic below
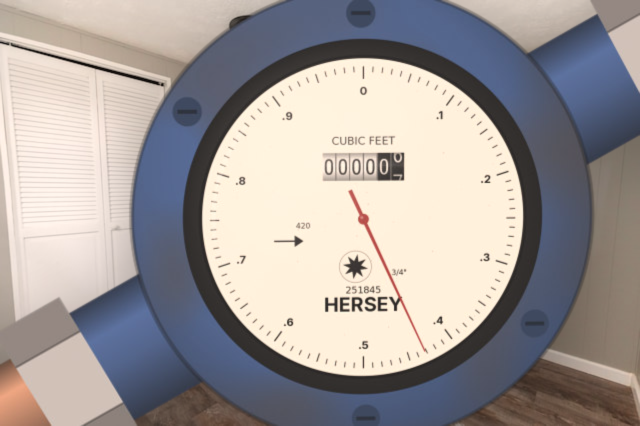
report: 6.43ft³
